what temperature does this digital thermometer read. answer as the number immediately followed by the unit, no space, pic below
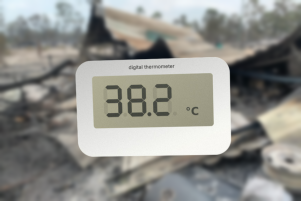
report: 38.2°C
